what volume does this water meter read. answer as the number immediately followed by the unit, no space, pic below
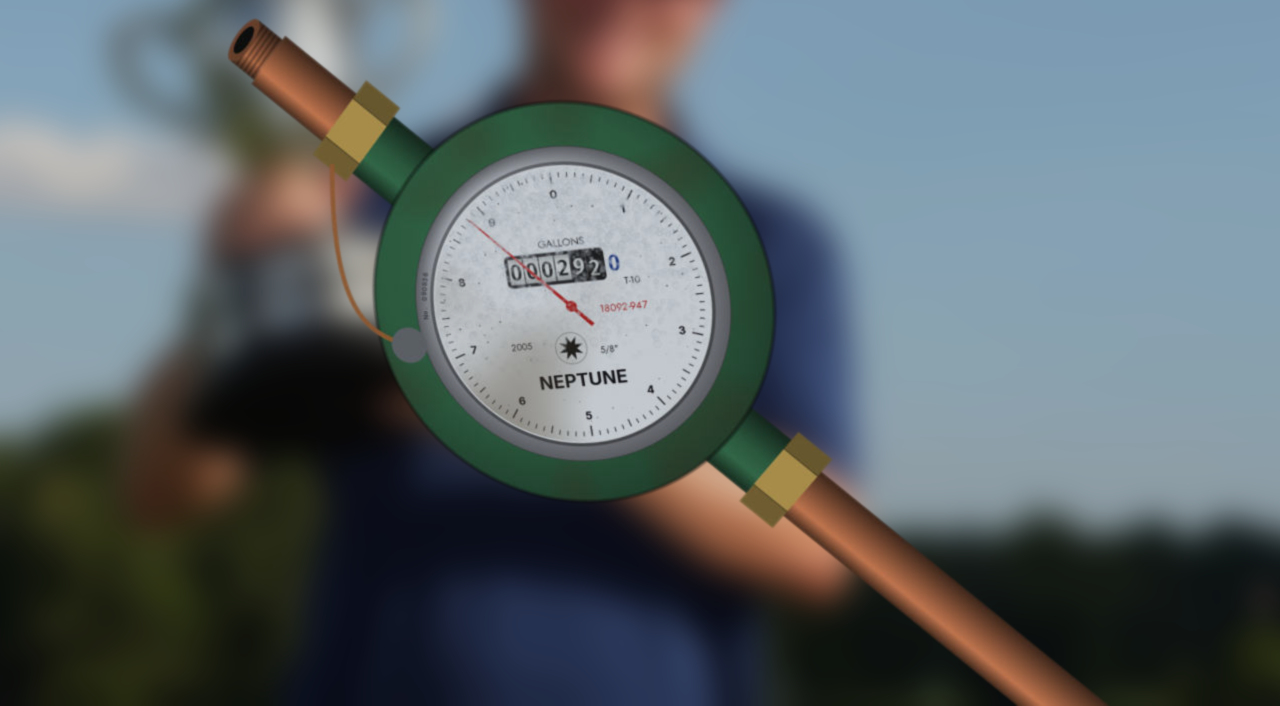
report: 2918.8gal
